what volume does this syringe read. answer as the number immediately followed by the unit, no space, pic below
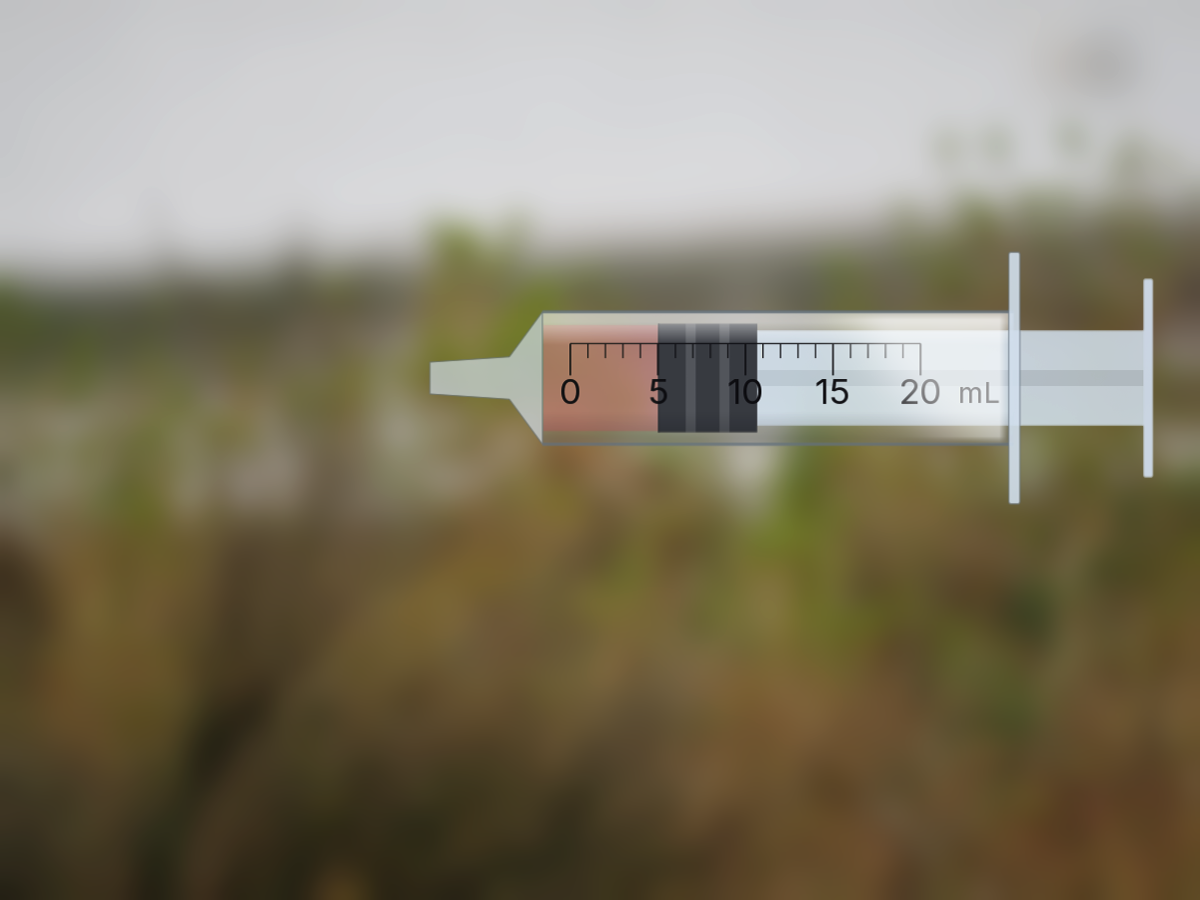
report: 5mL
